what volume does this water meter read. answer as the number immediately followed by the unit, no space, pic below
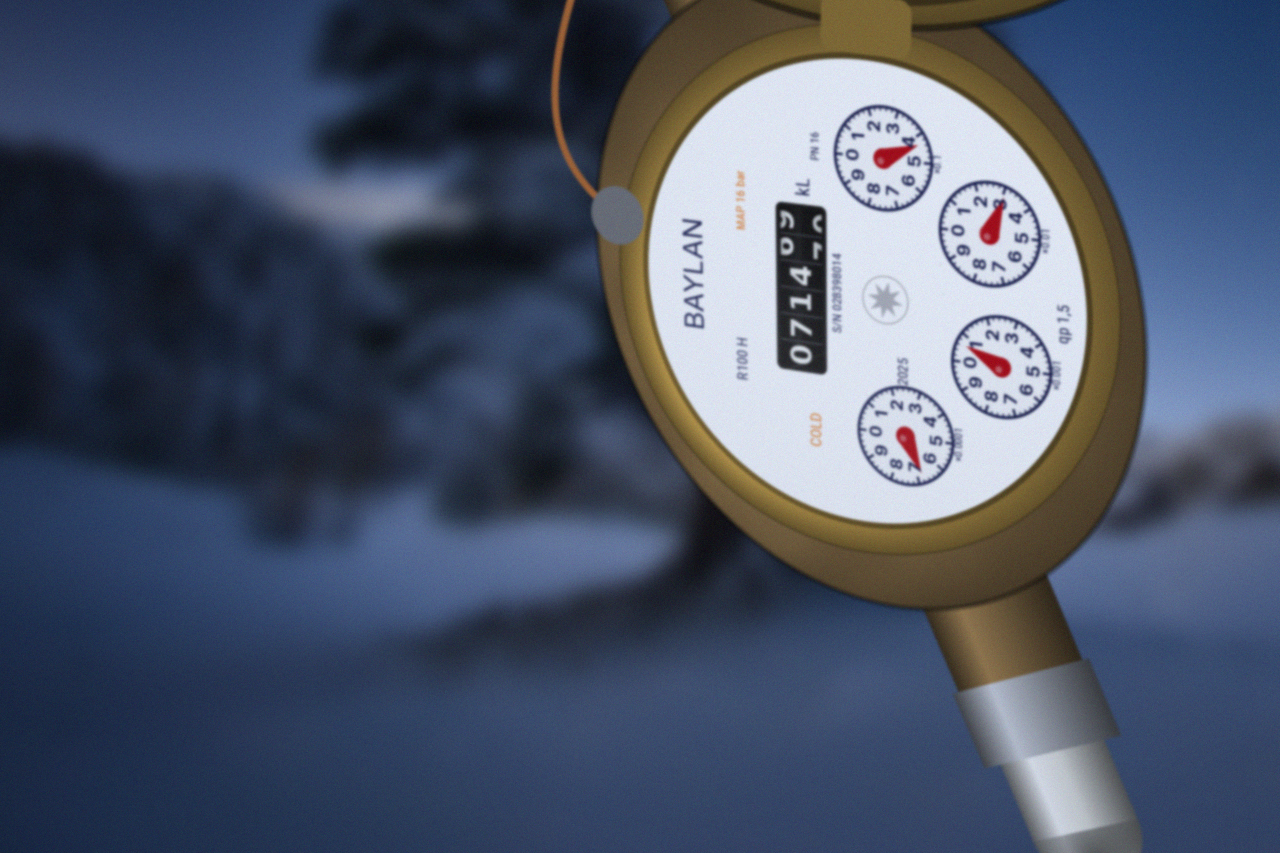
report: 71469.4306kL
